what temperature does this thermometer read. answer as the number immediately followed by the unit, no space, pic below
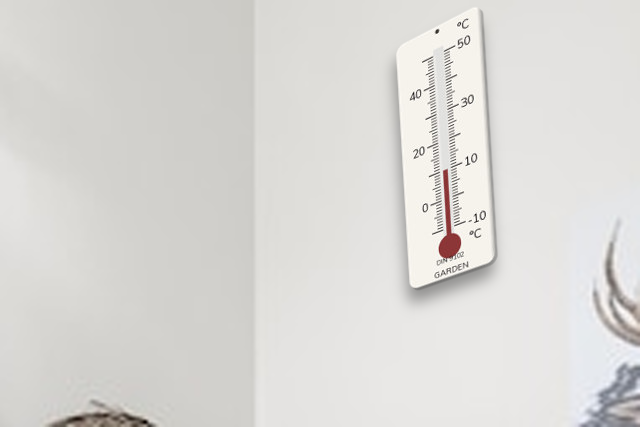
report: 10°C
